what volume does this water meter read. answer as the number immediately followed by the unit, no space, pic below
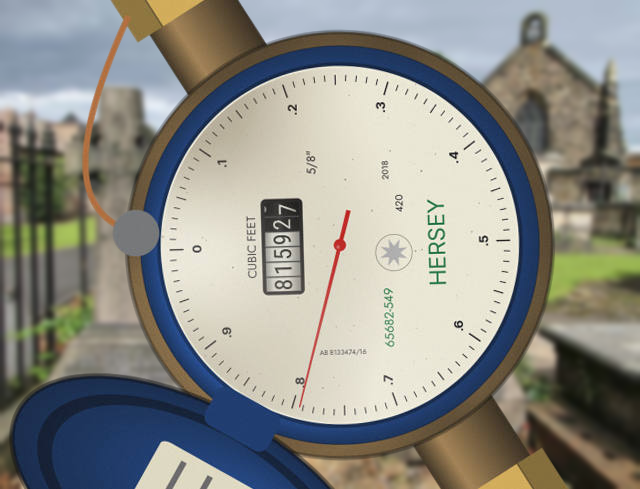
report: 815926.79ft³
